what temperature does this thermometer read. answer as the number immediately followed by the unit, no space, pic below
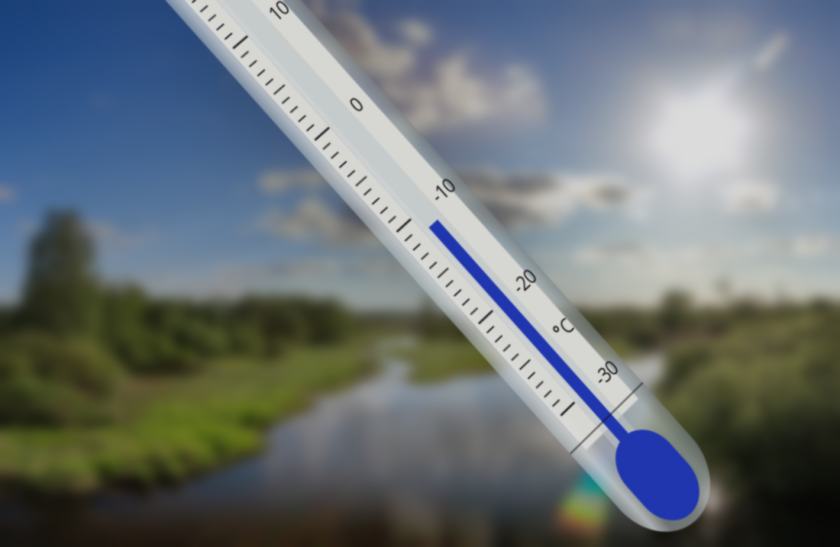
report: -11.5°C
